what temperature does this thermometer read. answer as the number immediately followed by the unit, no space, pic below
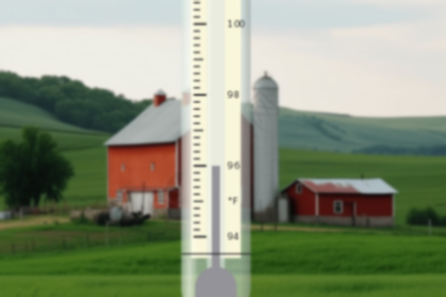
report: 96°F
